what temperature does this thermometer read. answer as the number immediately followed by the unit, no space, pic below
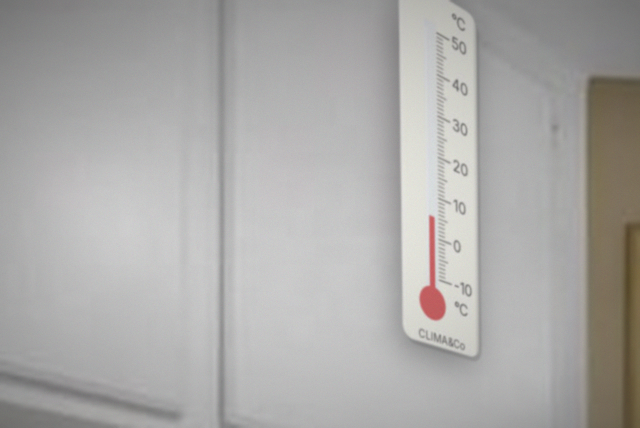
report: 5°C
